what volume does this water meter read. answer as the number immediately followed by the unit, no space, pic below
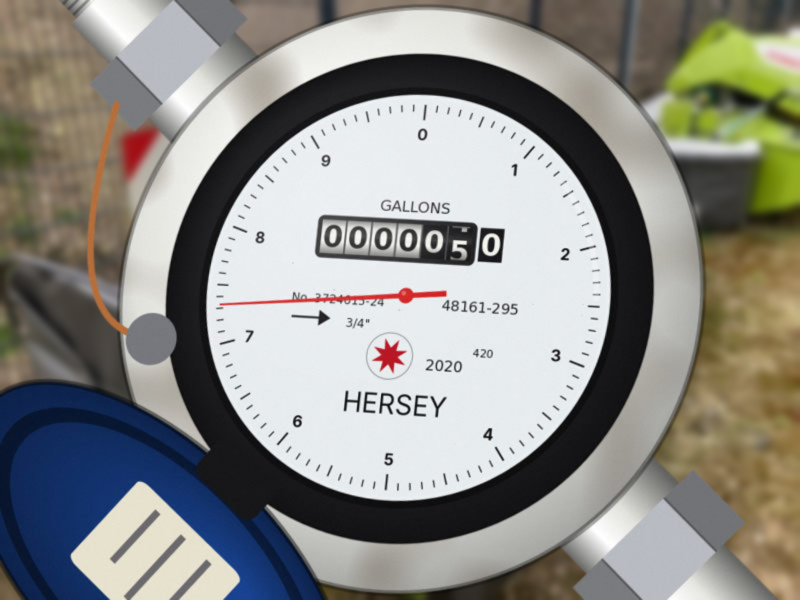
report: 47.3gal
